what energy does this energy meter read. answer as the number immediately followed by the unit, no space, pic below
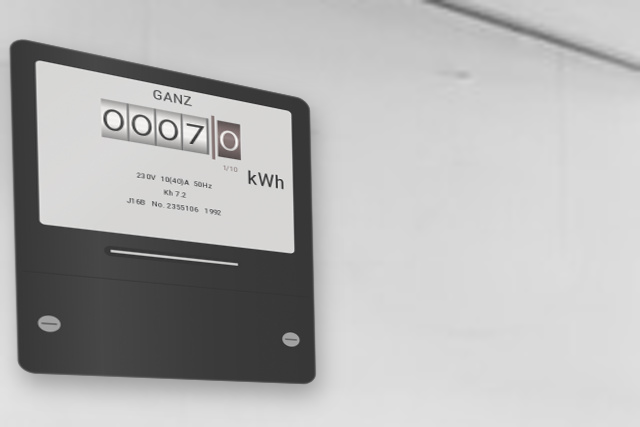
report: 7.0kWh
